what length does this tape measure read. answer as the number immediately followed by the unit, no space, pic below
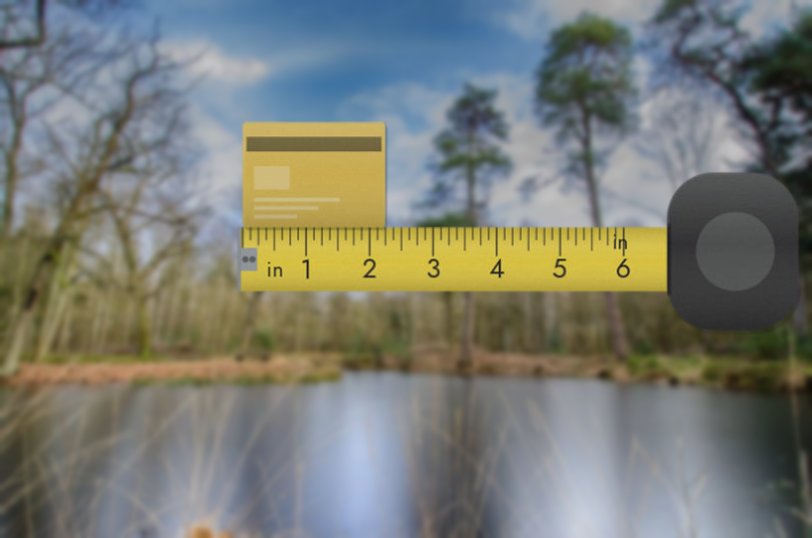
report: 2.25in
